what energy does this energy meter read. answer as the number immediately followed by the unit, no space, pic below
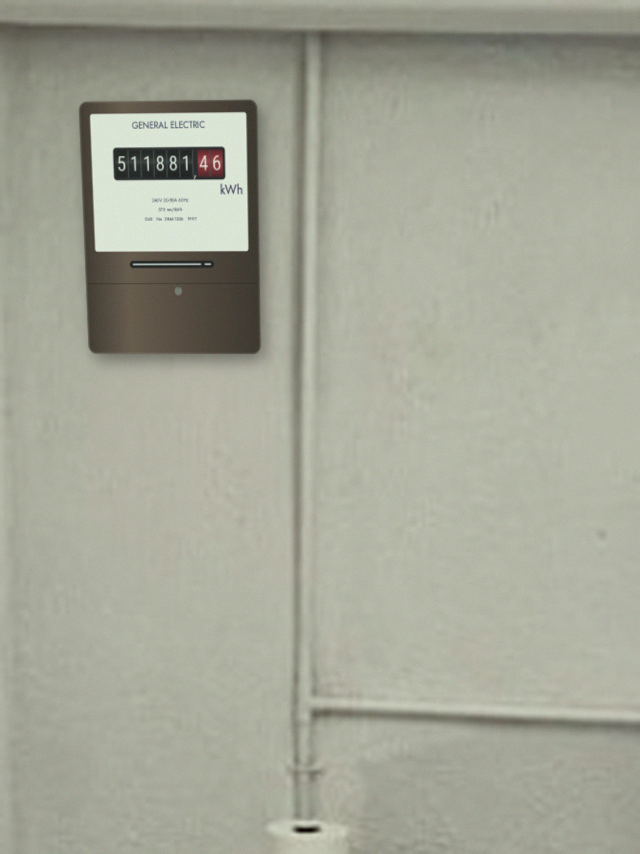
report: 511881.46kWh
